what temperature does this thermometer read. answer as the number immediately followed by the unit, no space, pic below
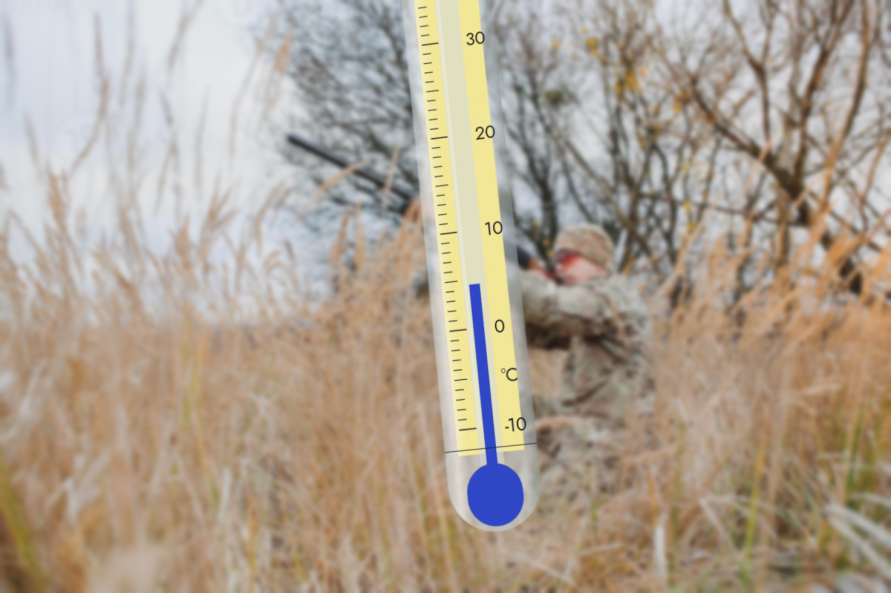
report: 4.5°C
